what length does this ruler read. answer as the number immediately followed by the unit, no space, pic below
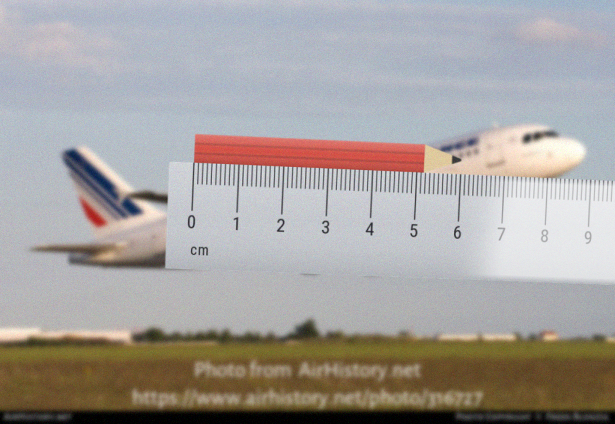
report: 6cm
